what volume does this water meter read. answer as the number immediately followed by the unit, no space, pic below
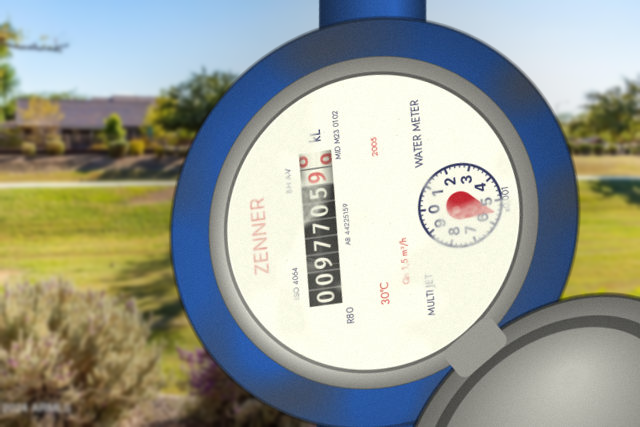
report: 97705.985kL
